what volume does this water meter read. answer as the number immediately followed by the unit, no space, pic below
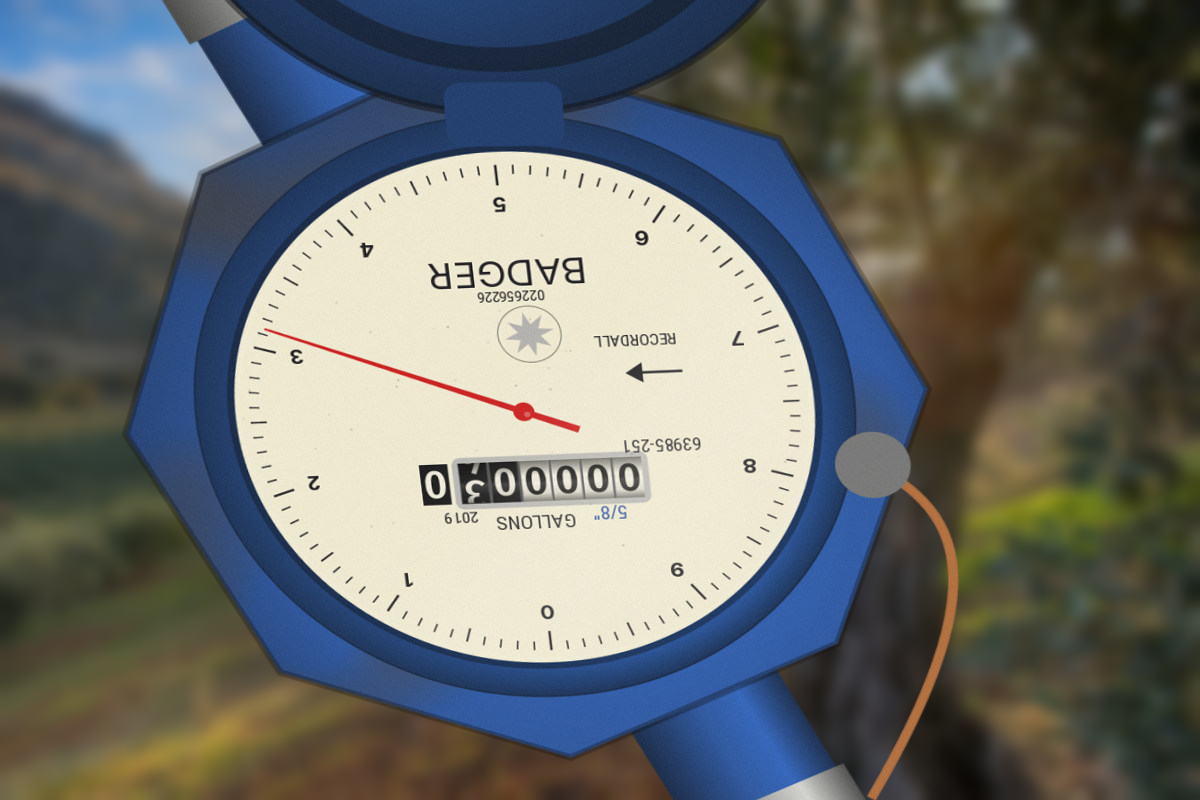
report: 33.1gal
